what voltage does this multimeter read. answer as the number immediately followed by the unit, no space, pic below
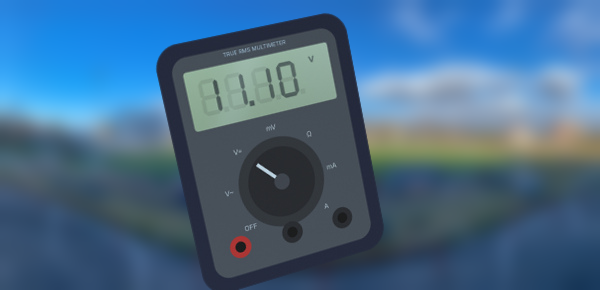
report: 11.10V
